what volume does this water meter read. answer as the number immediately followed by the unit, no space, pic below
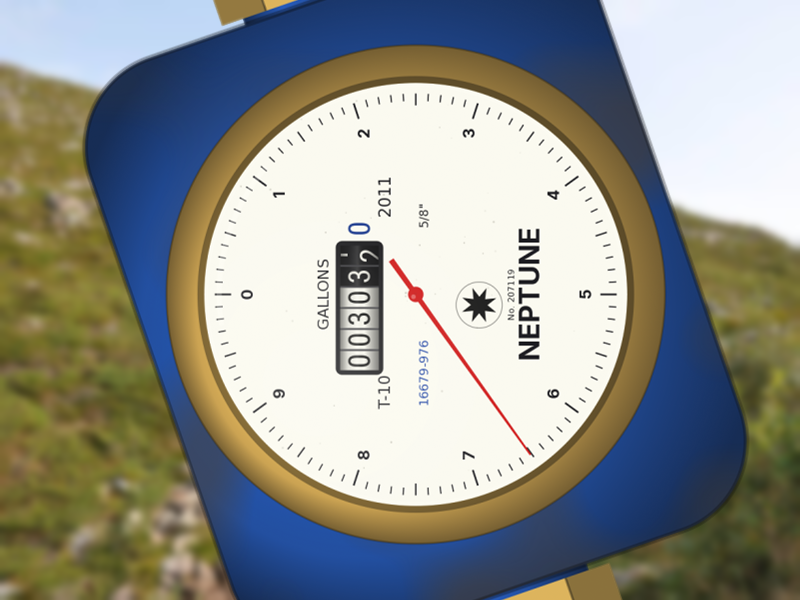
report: 30316.5gal
